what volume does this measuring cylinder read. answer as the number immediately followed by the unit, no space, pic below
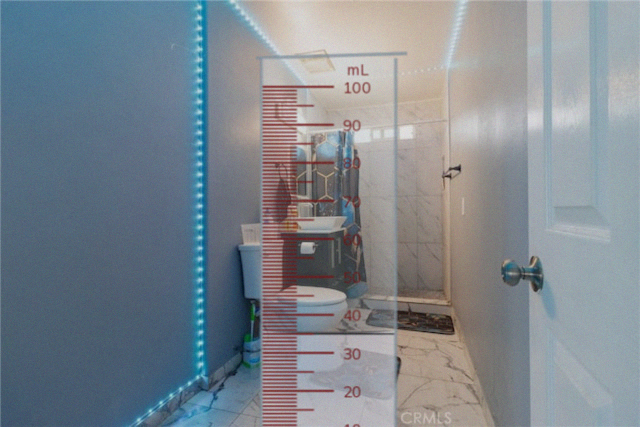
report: 35mL
